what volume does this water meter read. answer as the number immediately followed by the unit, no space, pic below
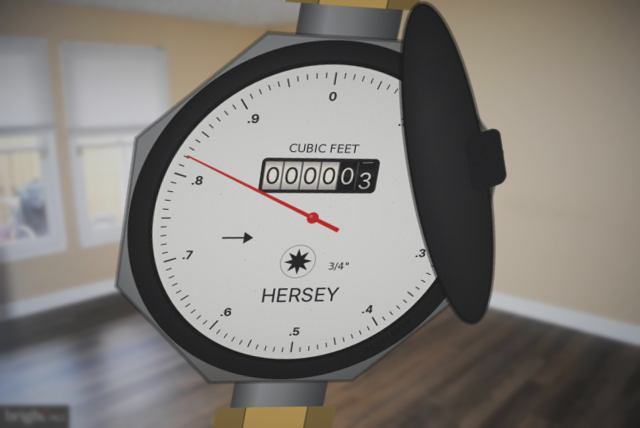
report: 2.82ft³
